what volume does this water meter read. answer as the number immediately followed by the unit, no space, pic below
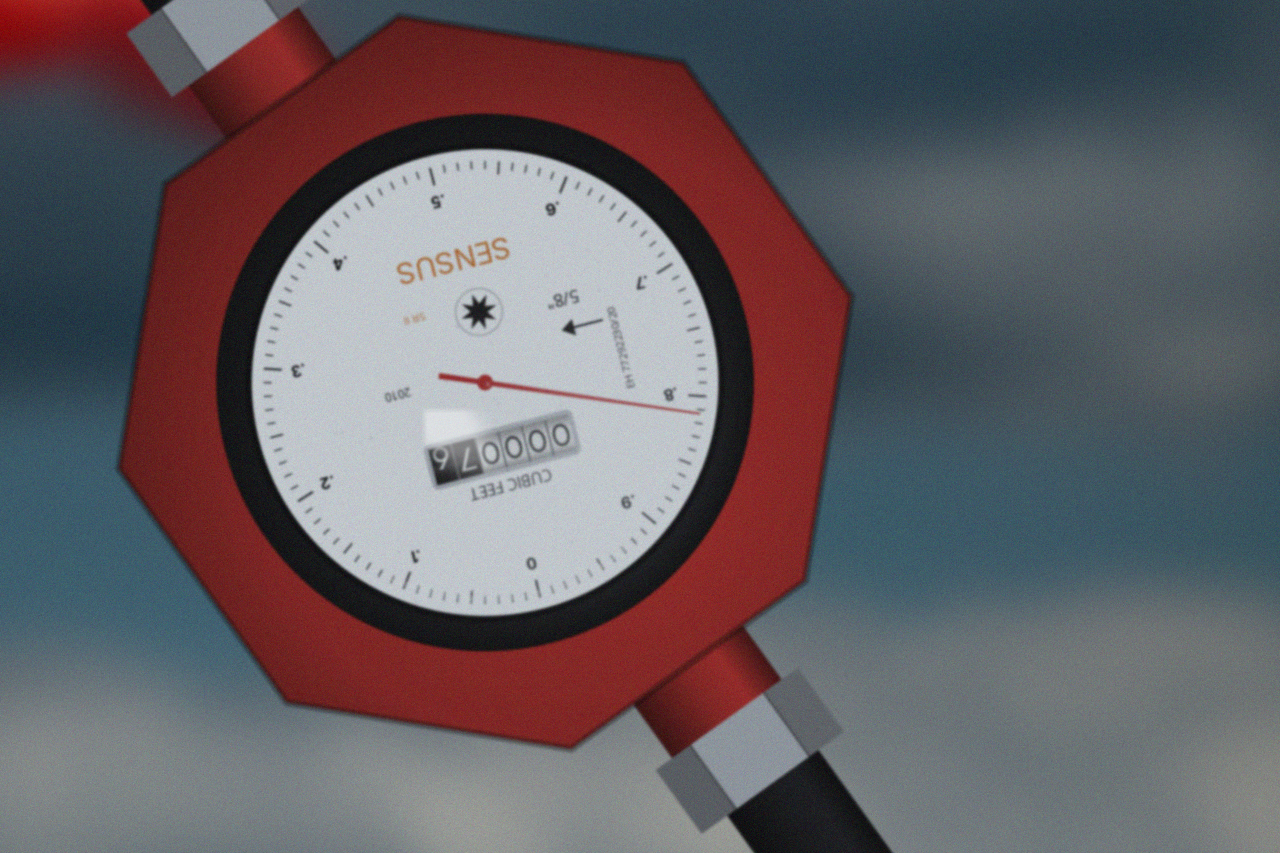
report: 75.81ft³
